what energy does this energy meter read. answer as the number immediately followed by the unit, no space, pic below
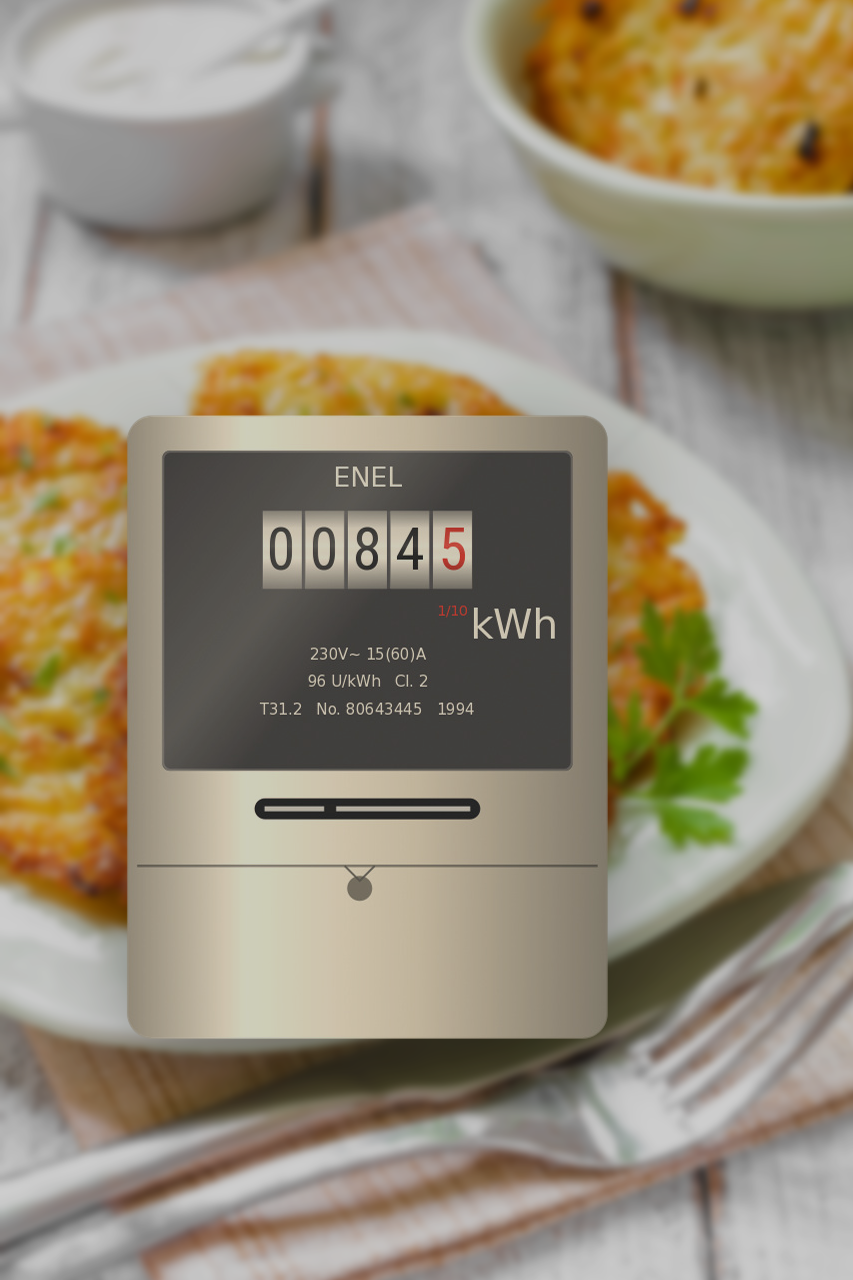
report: 84.5kWh
